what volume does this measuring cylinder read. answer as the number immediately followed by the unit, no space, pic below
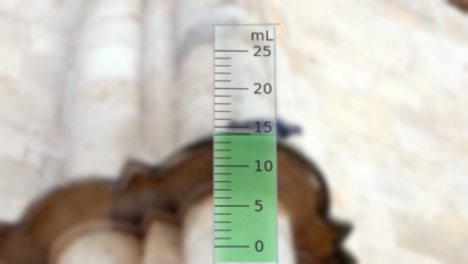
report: 14mL
